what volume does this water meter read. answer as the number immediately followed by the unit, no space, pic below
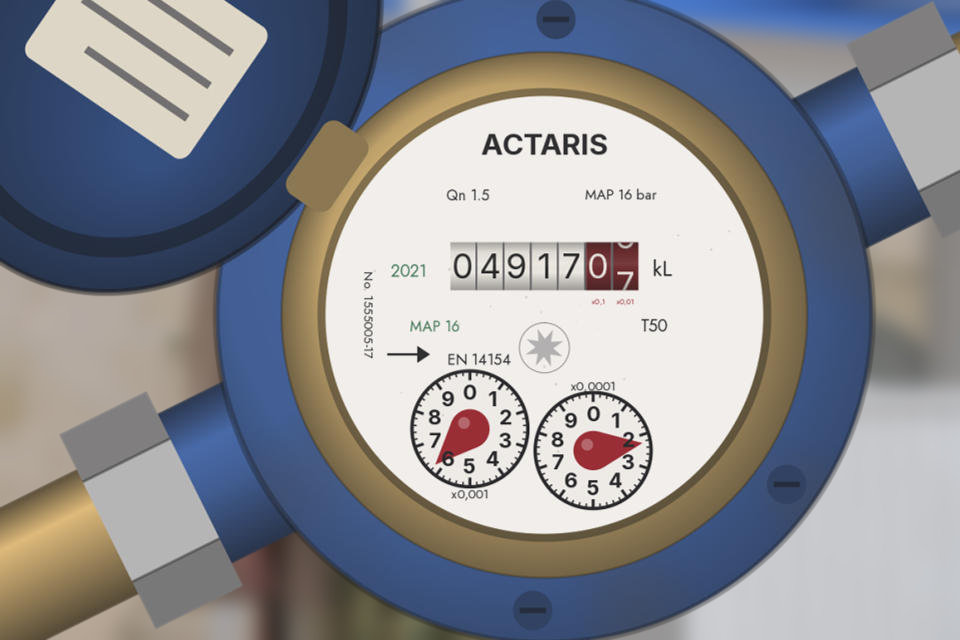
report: 4917.0662kL
